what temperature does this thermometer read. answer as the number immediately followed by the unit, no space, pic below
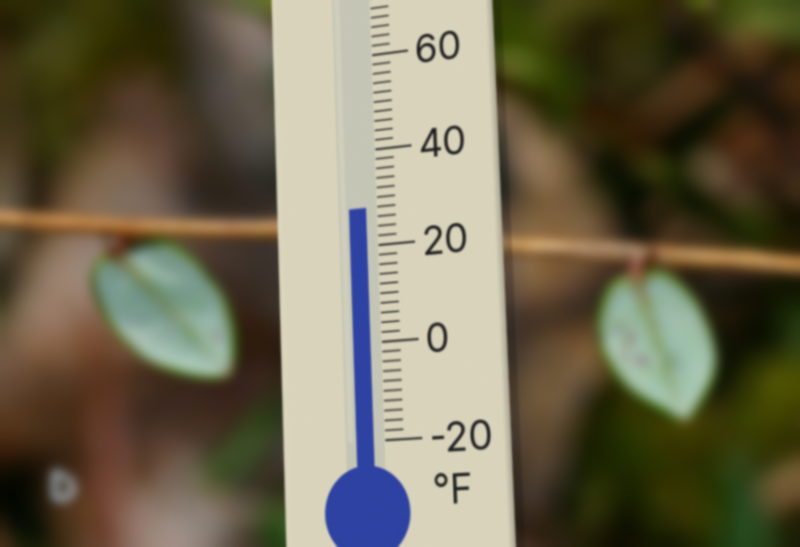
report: 28°F
